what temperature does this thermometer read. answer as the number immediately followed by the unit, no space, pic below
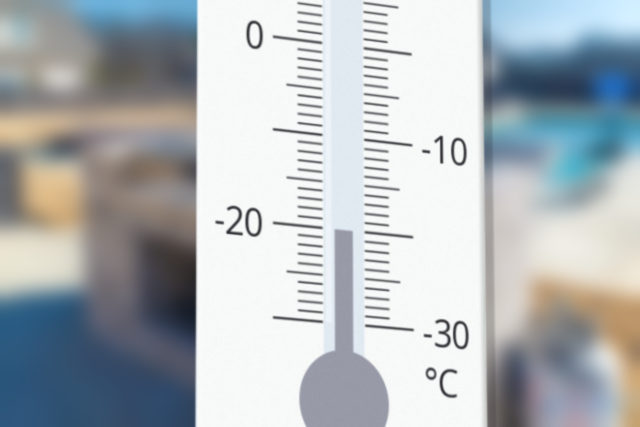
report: -20°C
